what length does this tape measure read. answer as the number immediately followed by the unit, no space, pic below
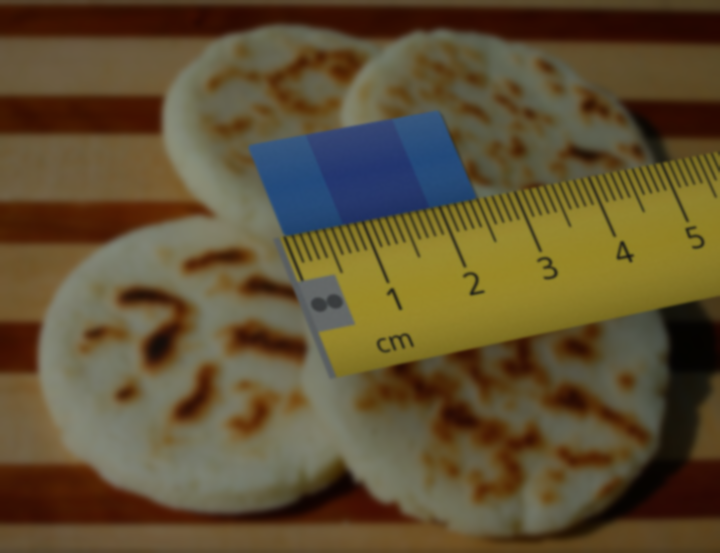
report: 2.5cm
